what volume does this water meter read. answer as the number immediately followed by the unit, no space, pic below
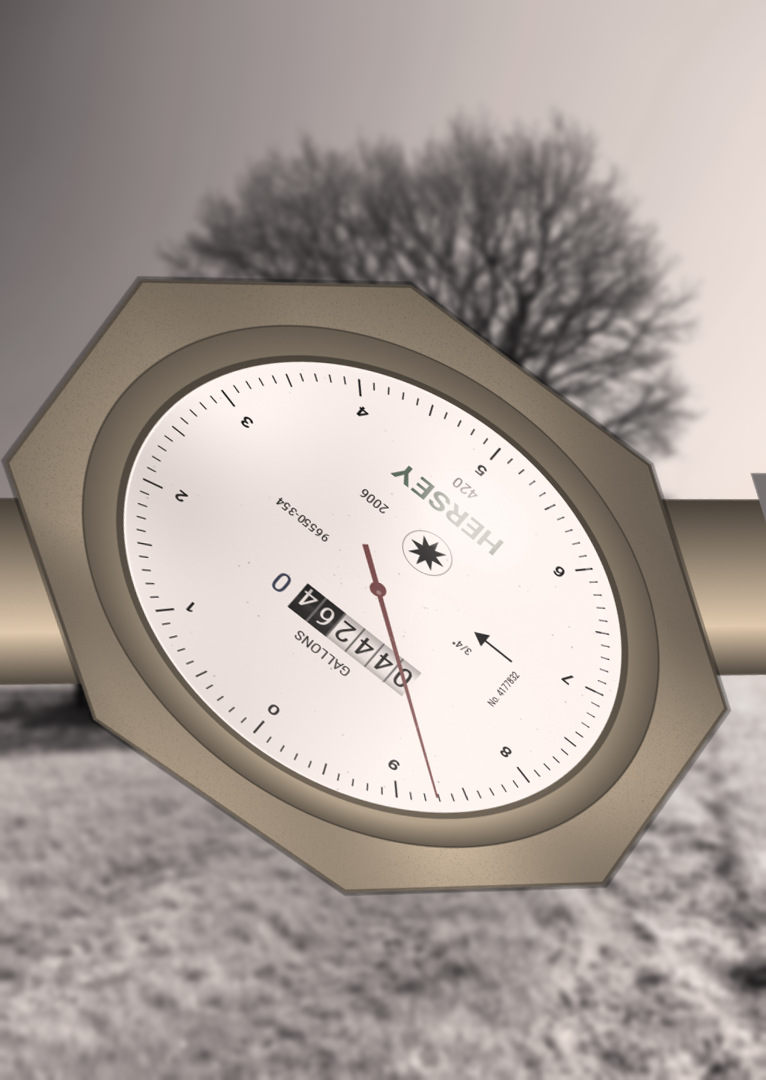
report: 442638.7gal
